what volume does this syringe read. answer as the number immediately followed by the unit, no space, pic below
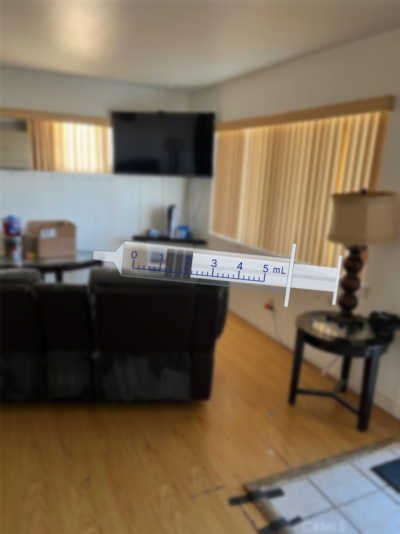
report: 1.2mL
